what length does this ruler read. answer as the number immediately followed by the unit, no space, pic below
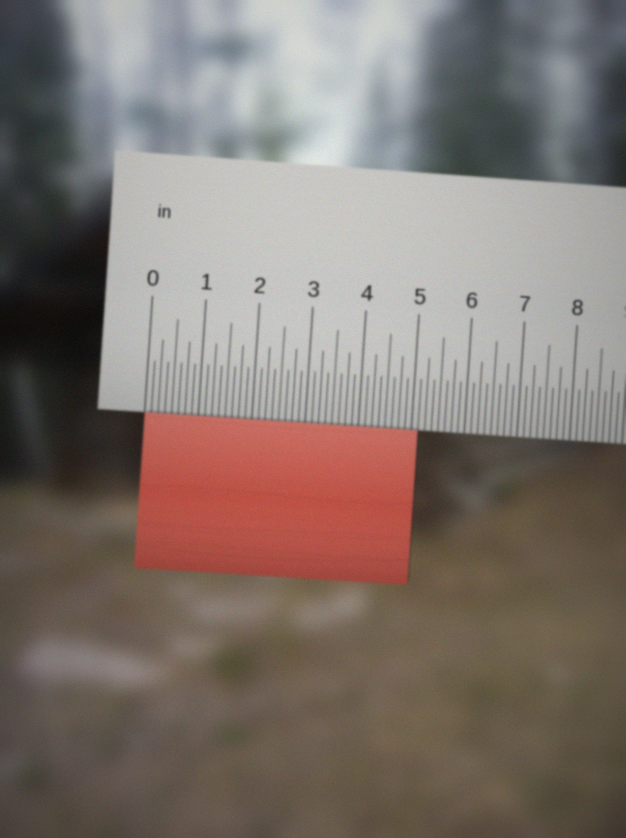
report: 5.125in
